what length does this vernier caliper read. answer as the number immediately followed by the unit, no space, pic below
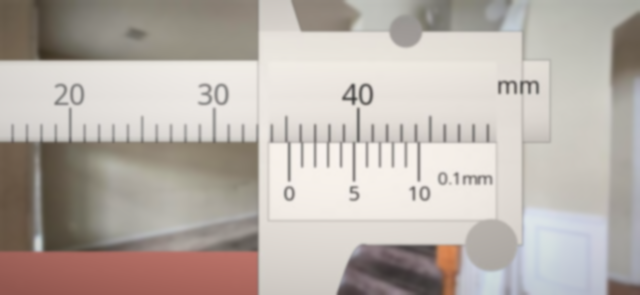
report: 35.2mm
